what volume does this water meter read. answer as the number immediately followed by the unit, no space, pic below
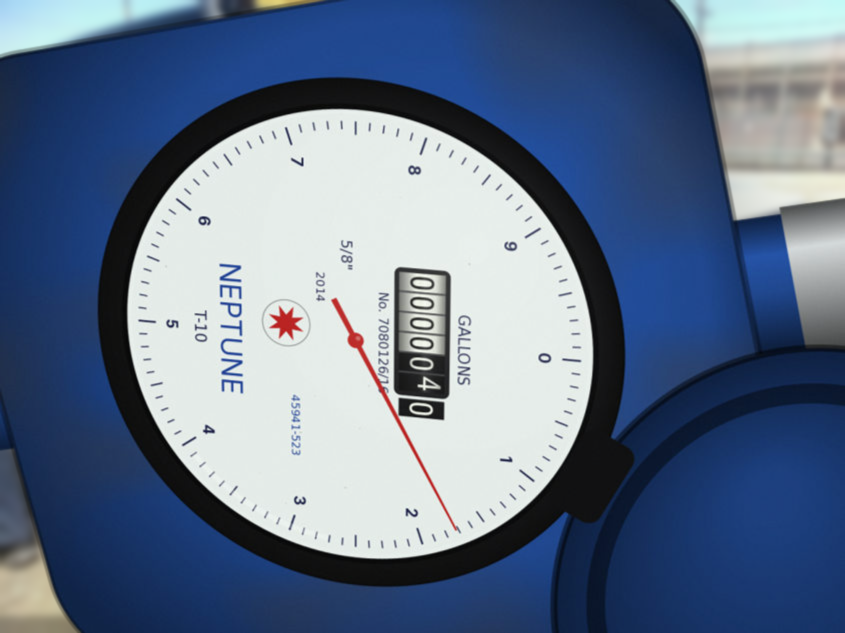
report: 41.7gal
